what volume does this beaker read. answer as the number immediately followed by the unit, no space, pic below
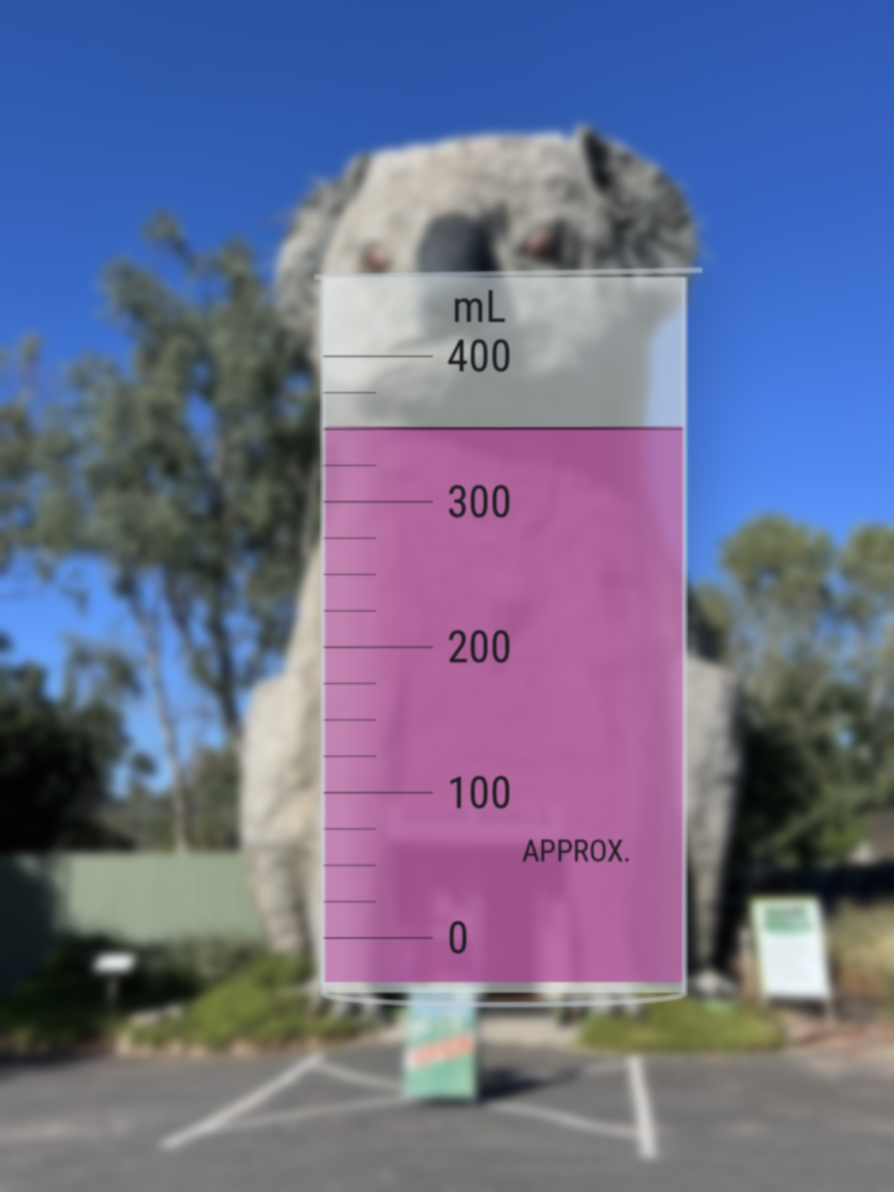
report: 350mL
